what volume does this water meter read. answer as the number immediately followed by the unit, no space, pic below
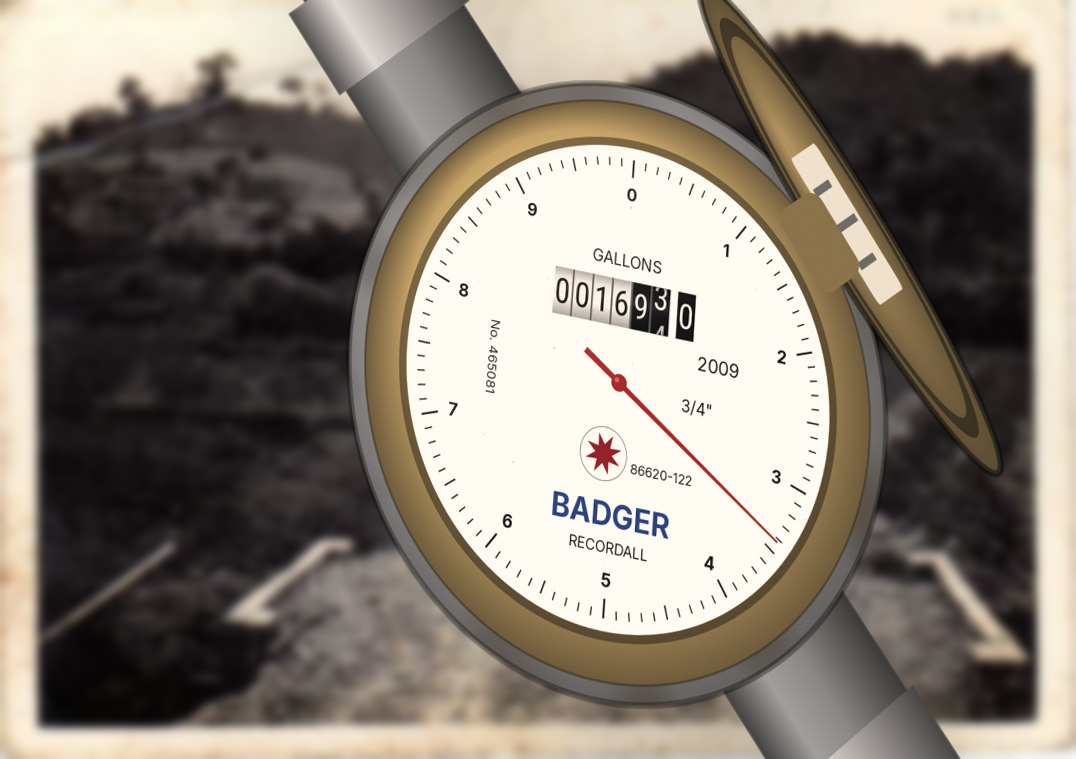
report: 16933.4gal
